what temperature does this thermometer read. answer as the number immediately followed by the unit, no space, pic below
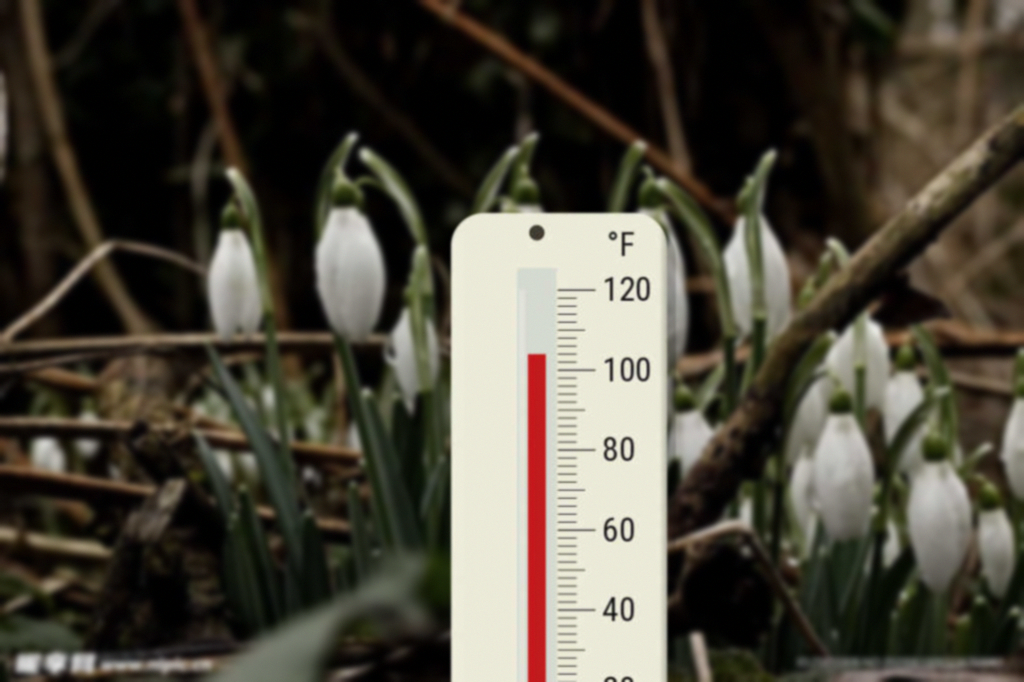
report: 104°F
